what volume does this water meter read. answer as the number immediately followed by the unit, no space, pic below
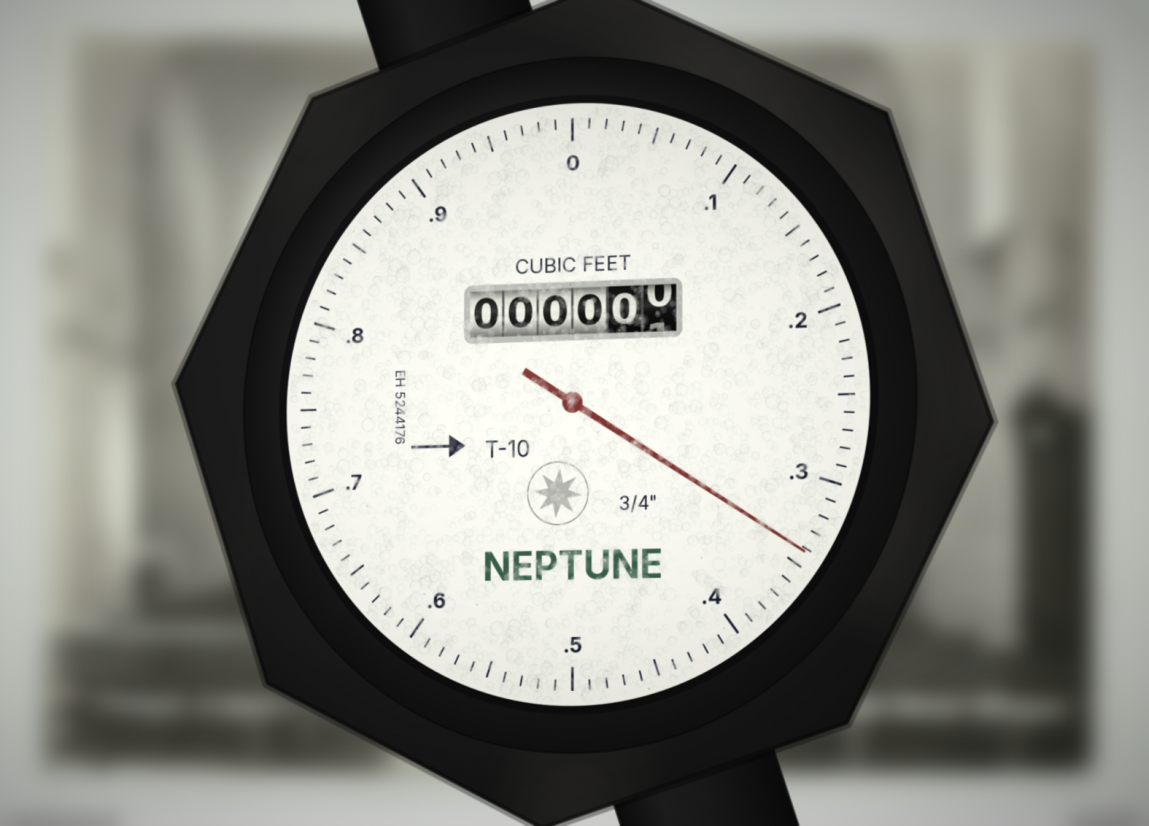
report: 0.34ft³
